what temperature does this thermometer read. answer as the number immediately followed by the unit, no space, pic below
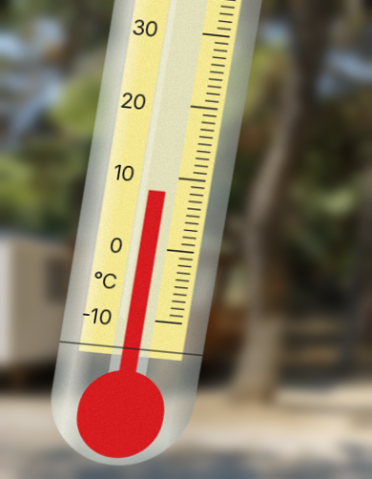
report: 8°C
